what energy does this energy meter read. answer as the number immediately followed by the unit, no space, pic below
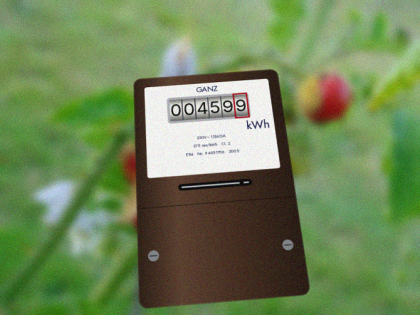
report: 459.9kWh
